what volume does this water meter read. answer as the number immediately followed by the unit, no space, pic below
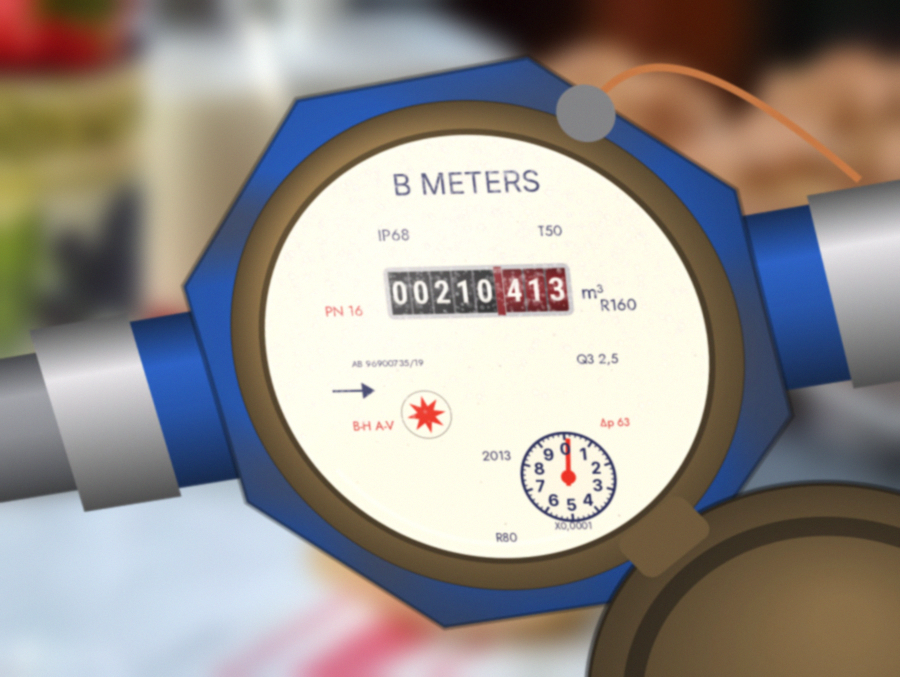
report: 210.4130m³
